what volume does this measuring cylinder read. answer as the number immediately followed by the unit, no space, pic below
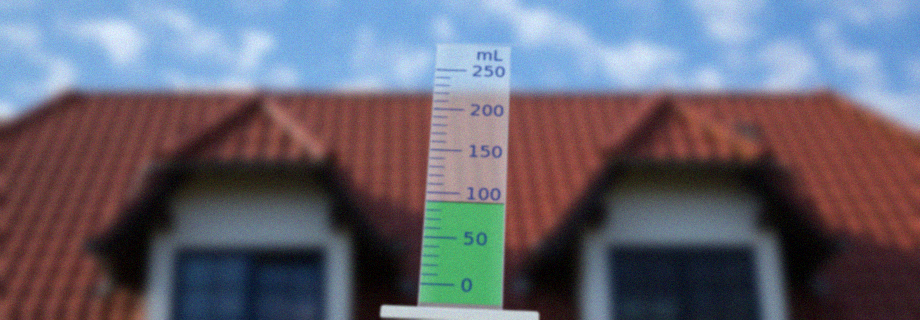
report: 90mL
